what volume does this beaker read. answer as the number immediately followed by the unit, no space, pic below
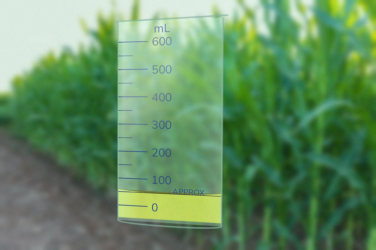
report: 50mL
